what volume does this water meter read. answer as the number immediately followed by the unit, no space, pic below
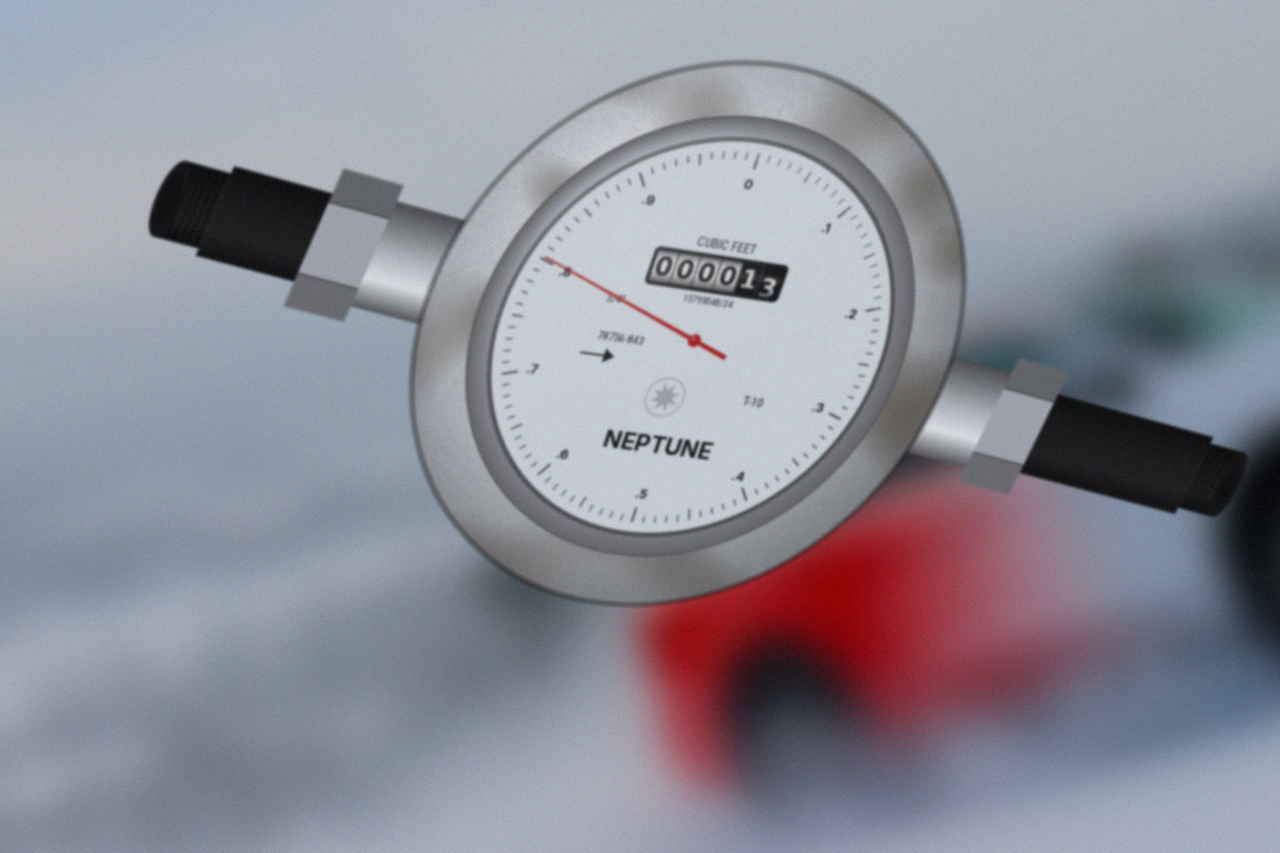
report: 12.80ft³
